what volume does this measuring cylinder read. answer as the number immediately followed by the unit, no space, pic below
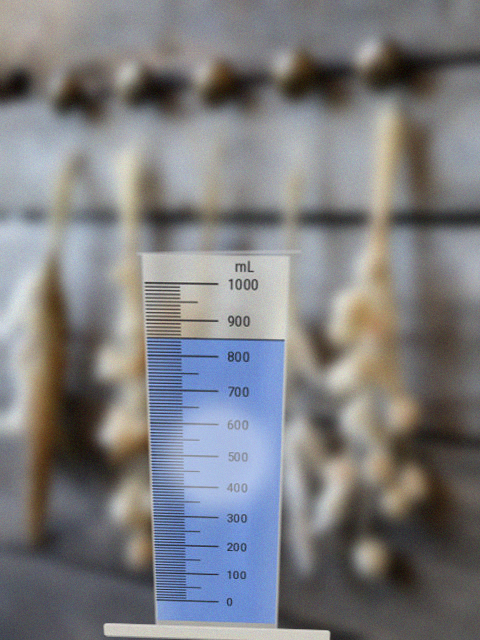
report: 850mL
